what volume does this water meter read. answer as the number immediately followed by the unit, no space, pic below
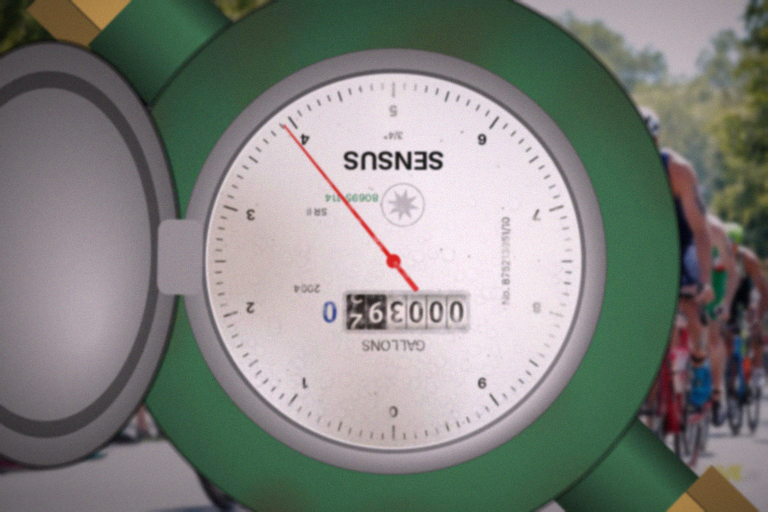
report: 3923.9gal
